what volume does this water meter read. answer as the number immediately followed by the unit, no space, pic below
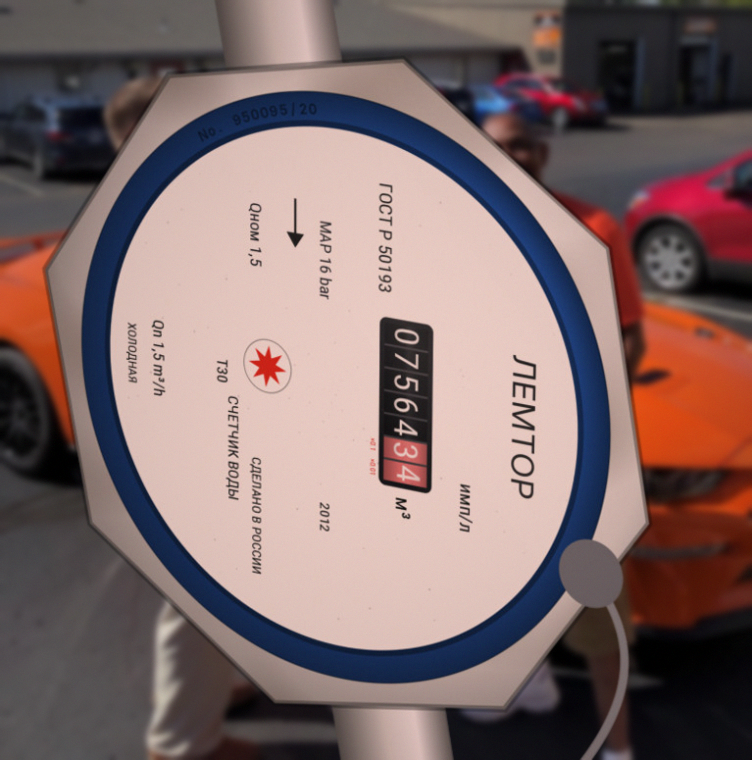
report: 7564.34m³
